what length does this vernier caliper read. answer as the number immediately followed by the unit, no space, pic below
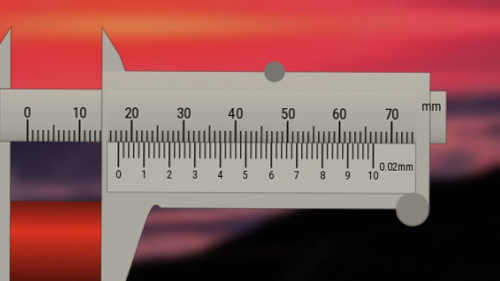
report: 17.5mm
